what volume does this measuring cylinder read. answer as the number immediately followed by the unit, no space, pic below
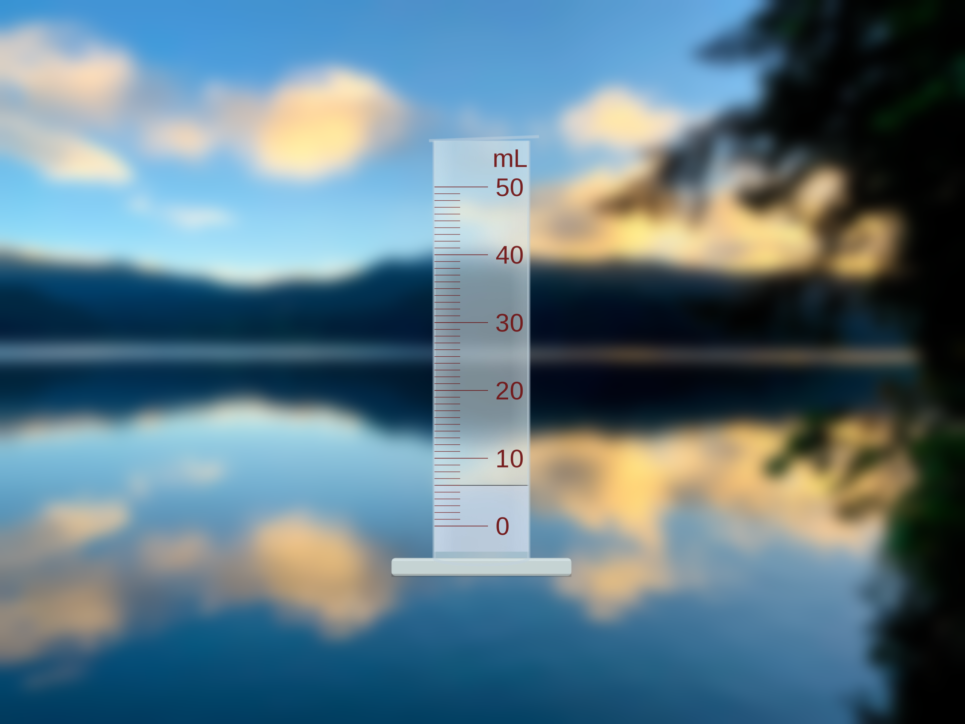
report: 6mL
